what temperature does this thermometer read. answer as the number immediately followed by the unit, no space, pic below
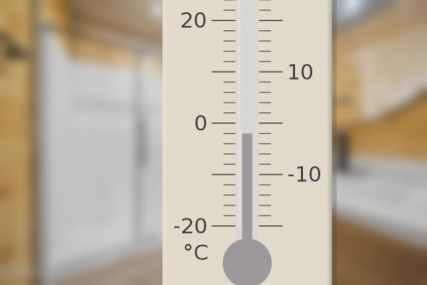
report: -2°C
